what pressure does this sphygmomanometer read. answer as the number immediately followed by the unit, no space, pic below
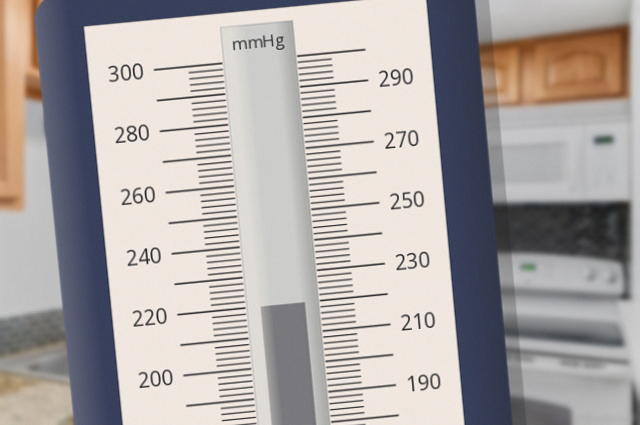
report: 220mmHg
